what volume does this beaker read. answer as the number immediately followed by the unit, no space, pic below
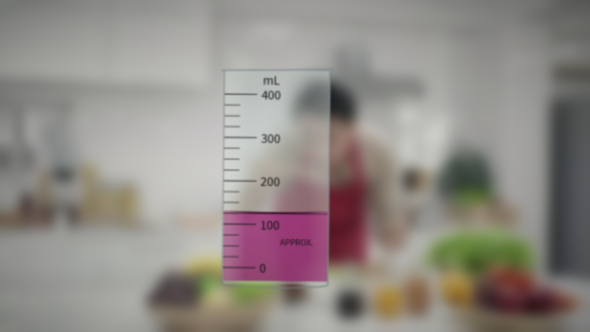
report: 125mL
